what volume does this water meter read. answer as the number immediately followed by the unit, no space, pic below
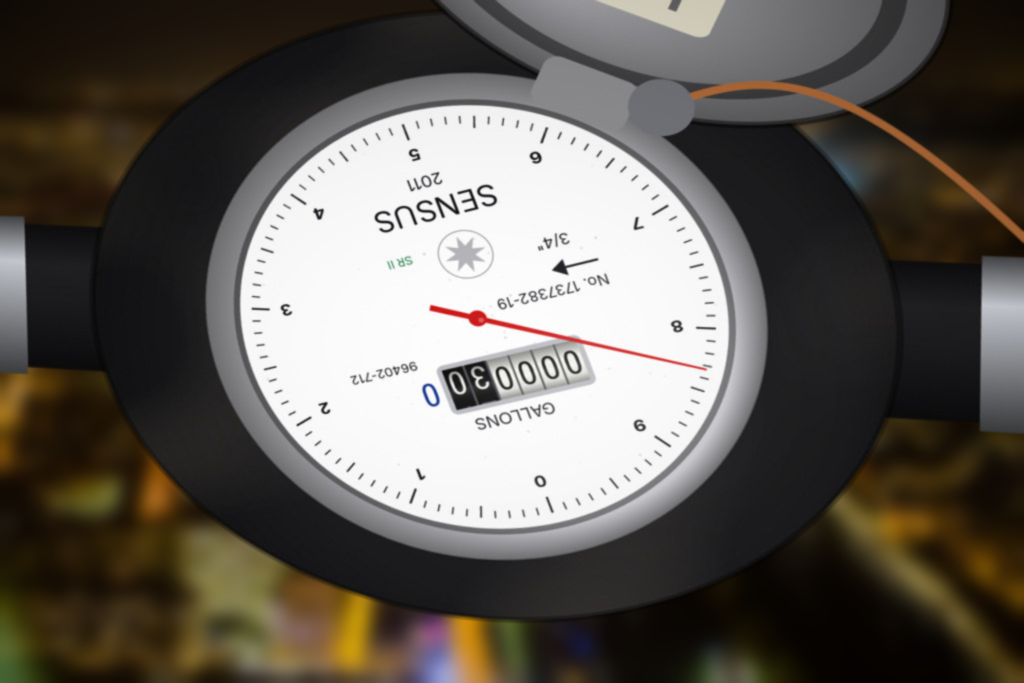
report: 298.3gal
